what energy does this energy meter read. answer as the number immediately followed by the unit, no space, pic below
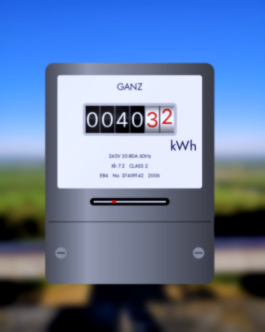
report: 40.32kWh
